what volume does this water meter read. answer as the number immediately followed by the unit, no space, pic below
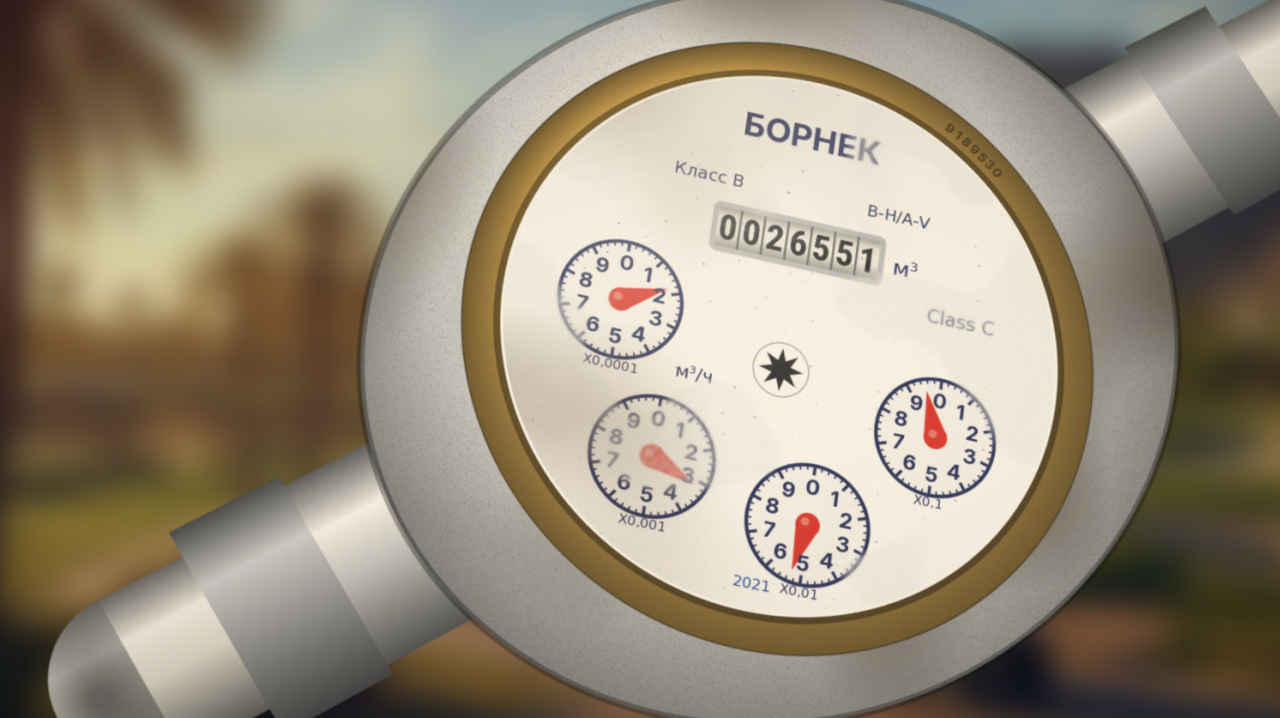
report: 26550.9531m³
